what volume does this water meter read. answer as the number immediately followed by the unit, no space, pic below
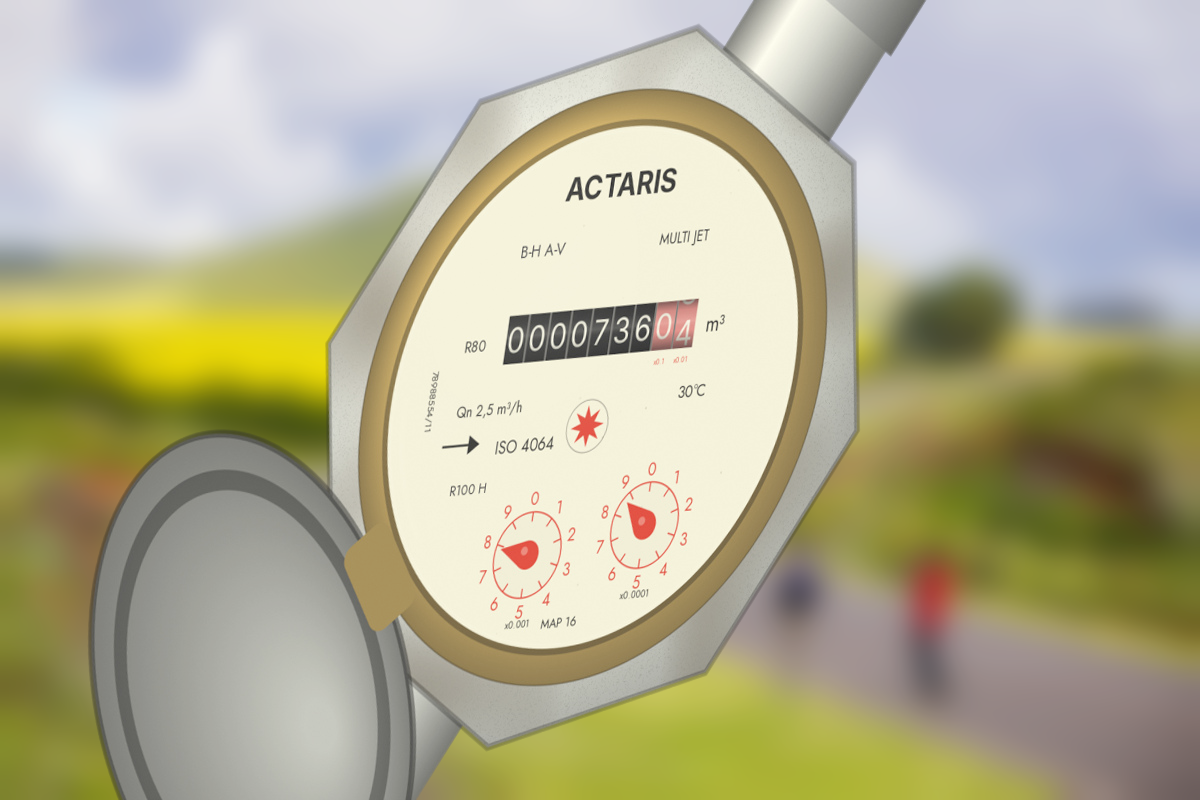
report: 736.0378m³
